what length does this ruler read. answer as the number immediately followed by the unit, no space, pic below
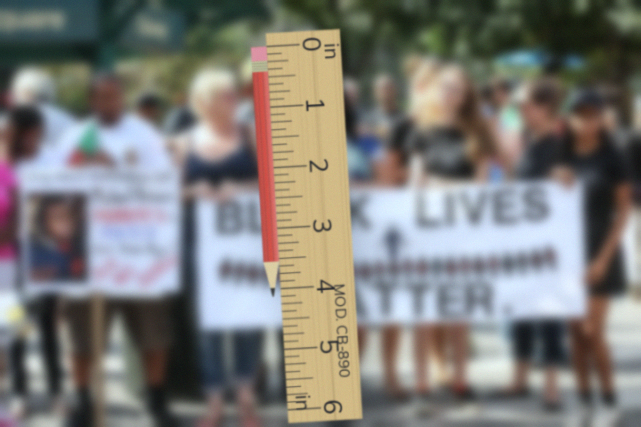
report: 4.125in
